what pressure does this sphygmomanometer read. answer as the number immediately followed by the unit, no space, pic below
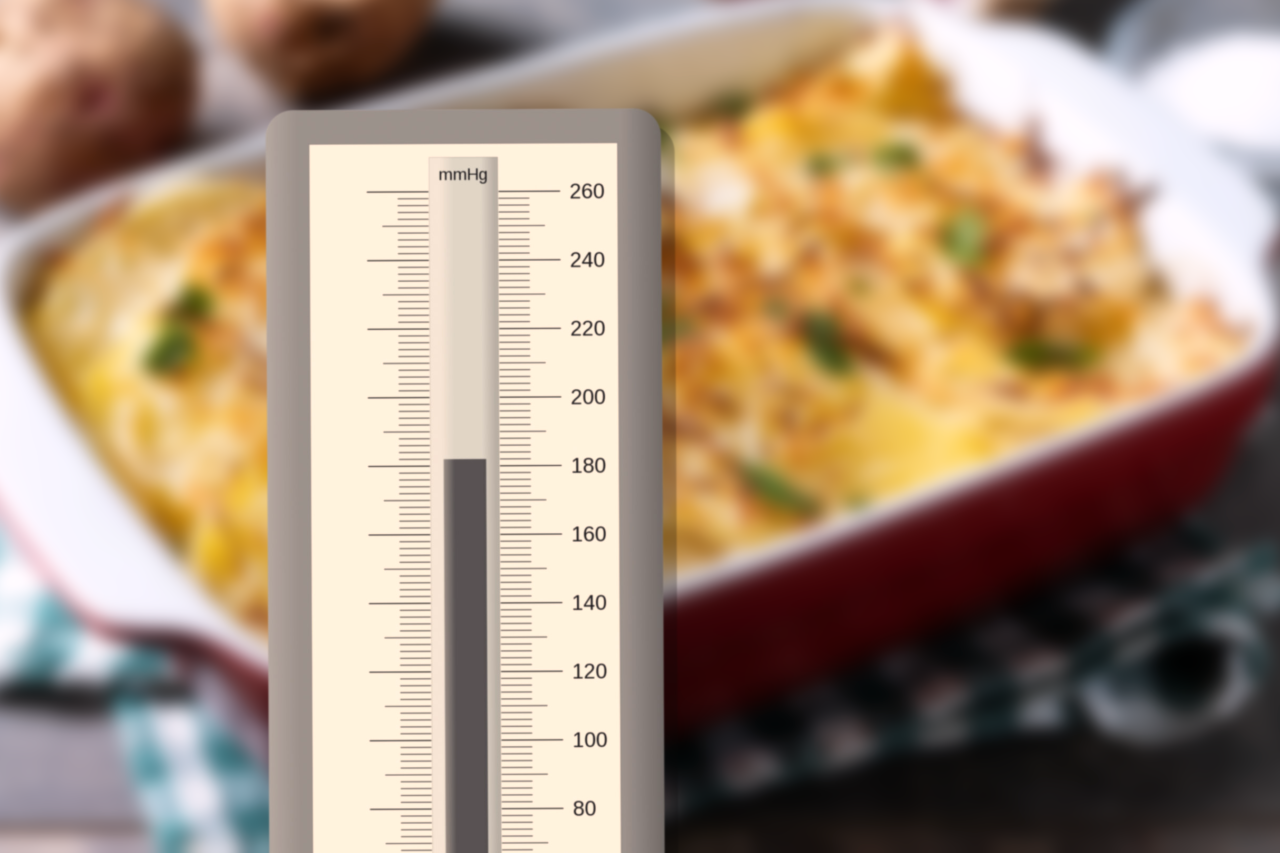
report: 182mmHg
